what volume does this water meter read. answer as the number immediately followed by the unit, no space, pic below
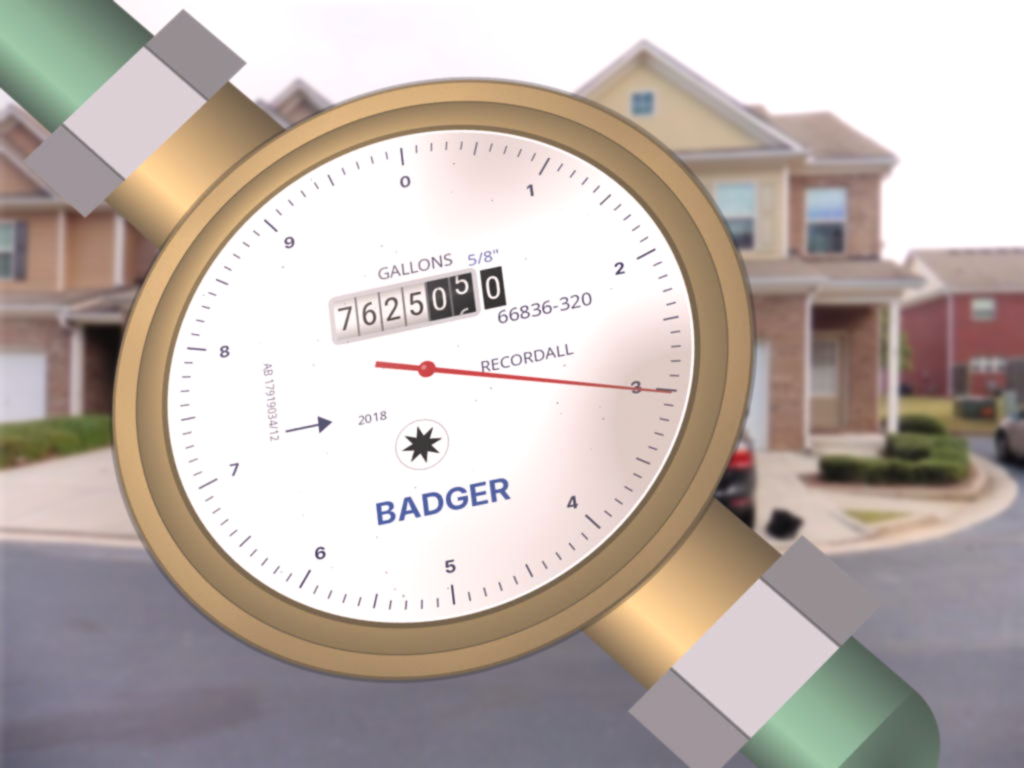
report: 7625053.0gal
